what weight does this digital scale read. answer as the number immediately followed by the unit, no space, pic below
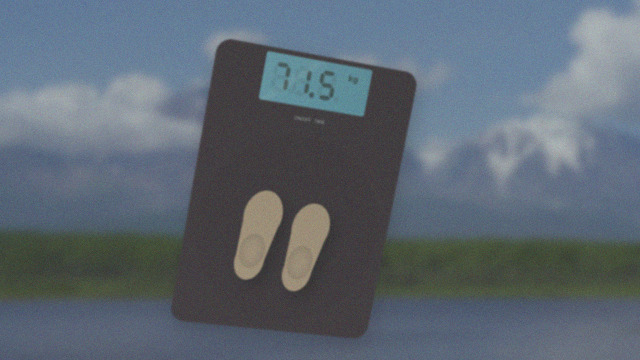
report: 71.5kg
